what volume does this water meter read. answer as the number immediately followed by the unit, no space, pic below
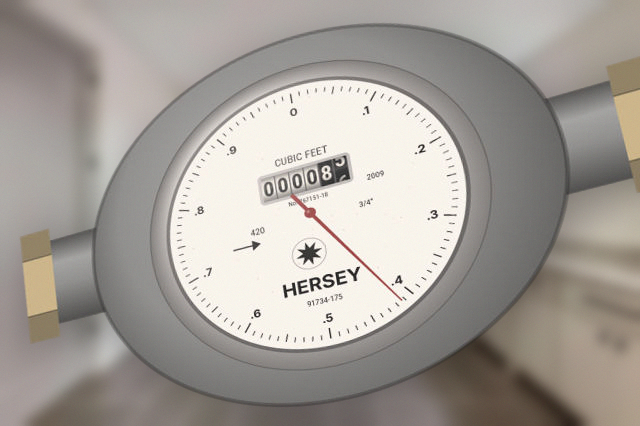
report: 85.41ft³
